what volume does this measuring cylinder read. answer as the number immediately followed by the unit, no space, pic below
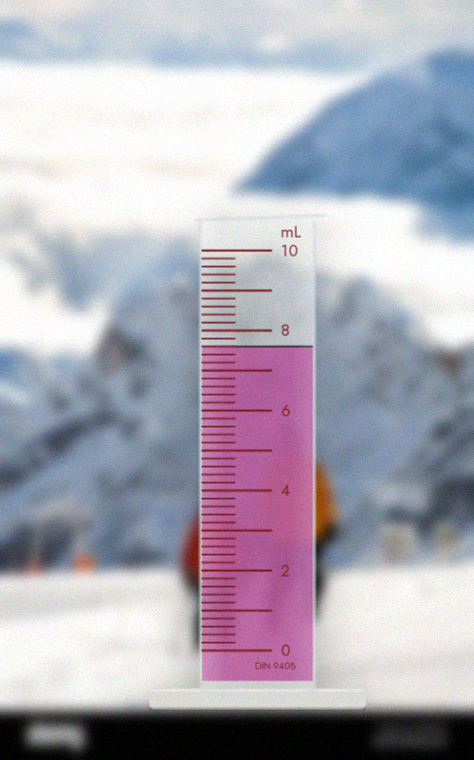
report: 7.6mL
